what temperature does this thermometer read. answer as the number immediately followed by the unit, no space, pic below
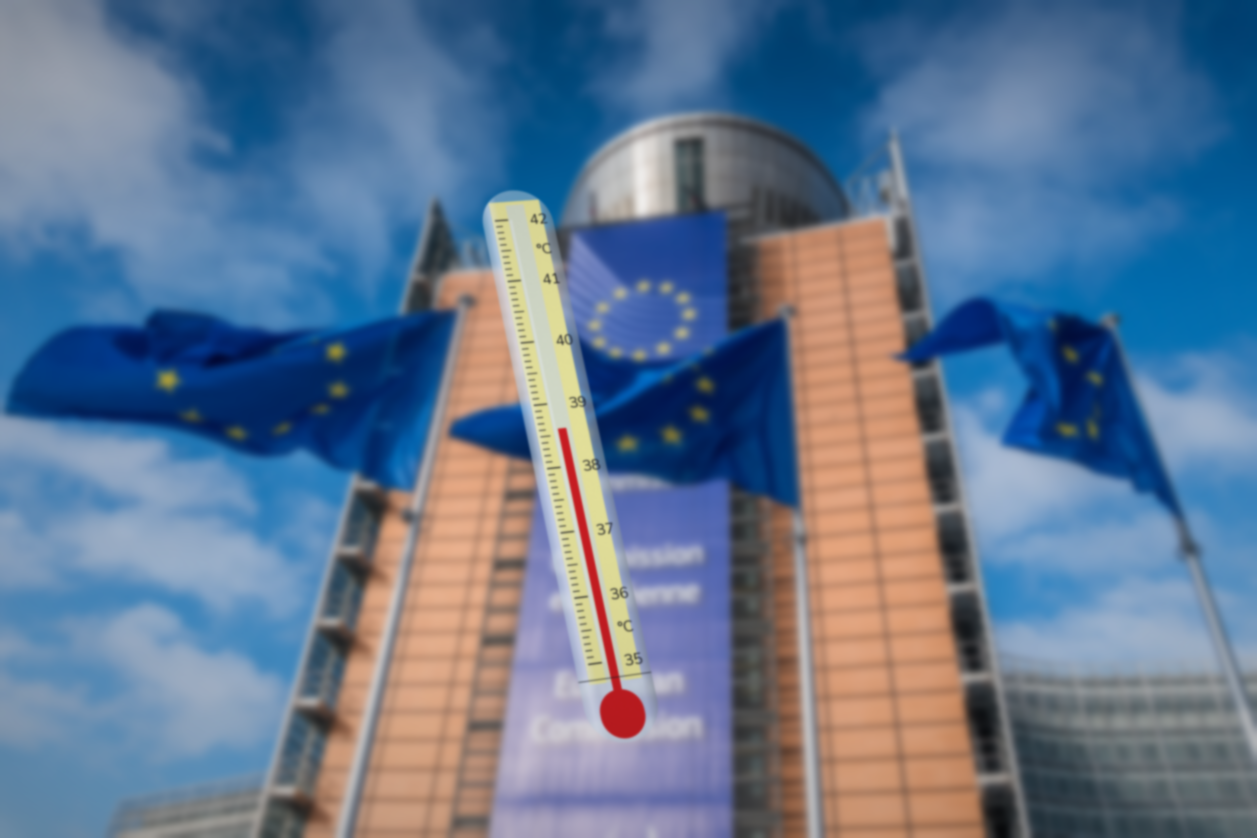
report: 38.6°C
